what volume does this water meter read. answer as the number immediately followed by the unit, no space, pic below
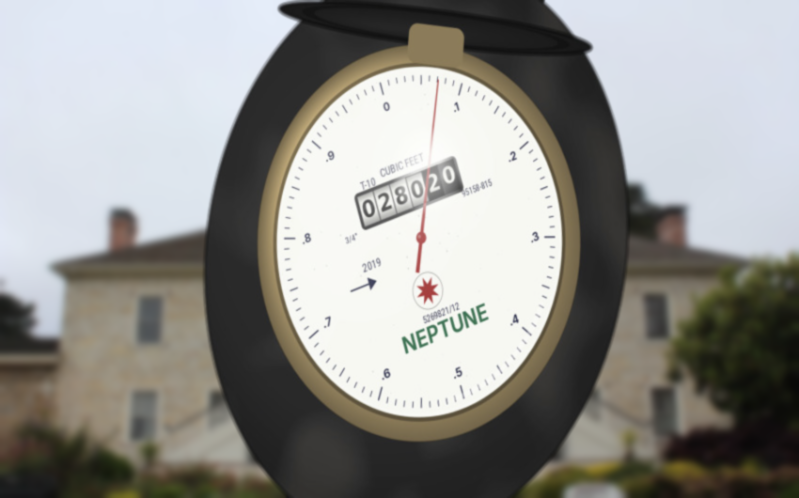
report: 28020.07ft³
